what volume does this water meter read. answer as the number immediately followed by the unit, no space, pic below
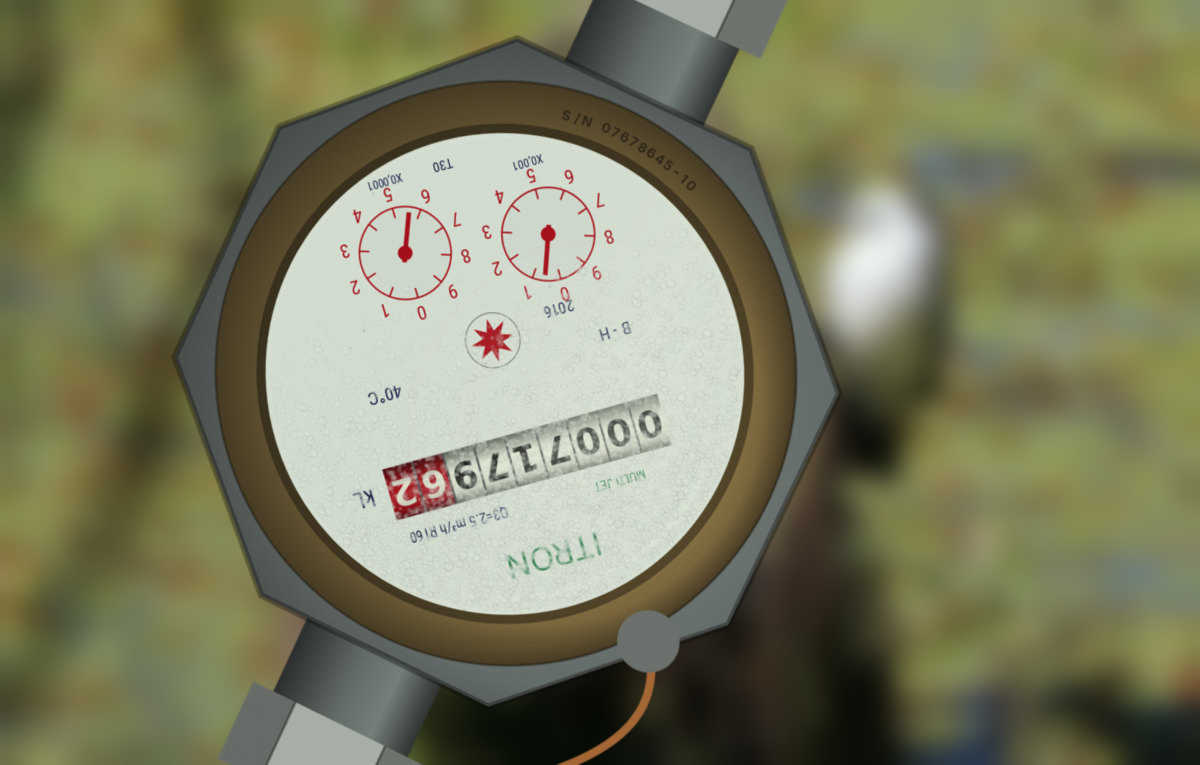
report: 7179.6205kL
